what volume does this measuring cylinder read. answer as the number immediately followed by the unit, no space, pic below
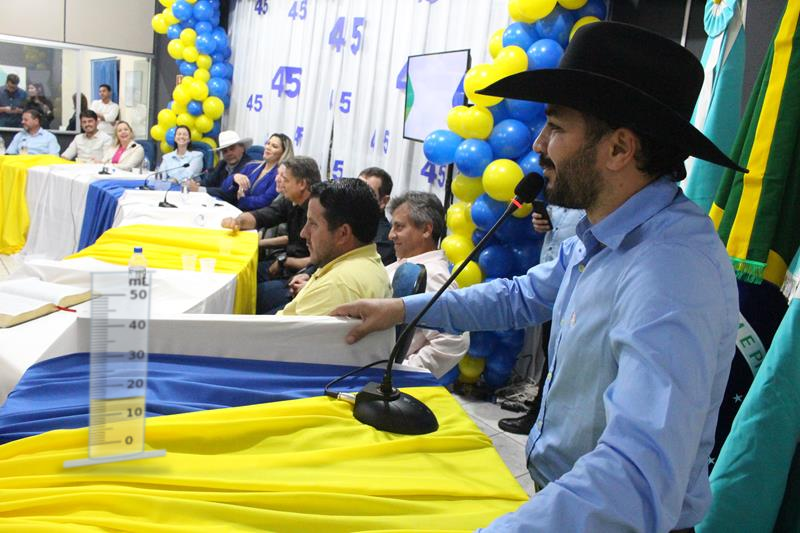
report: 15mL
